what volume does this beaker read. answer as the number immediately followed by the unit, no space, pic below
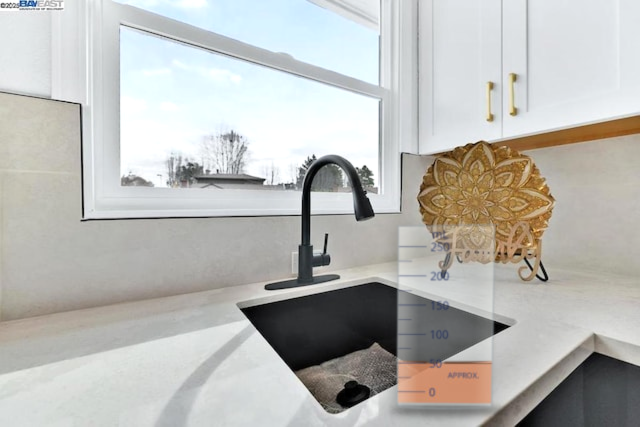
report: 50mL
